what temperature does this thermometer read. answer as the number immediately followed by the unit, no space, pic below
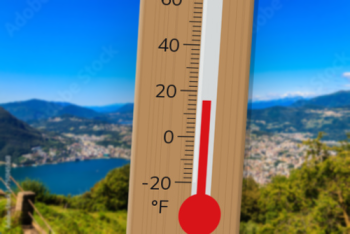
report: 16°F
